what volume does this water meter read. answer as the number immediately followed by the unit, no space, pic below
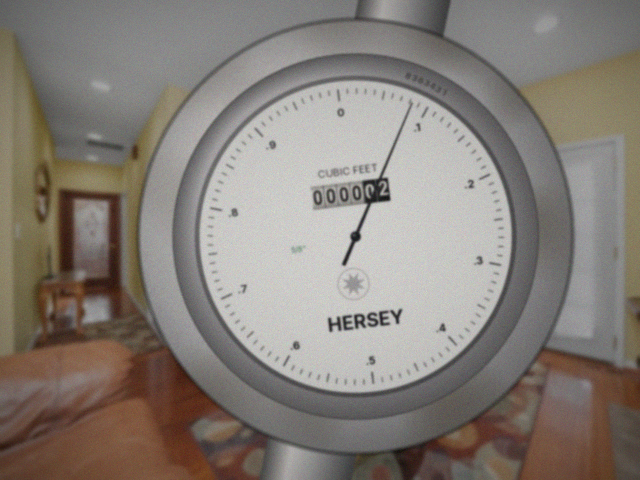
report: 2.08ft³
